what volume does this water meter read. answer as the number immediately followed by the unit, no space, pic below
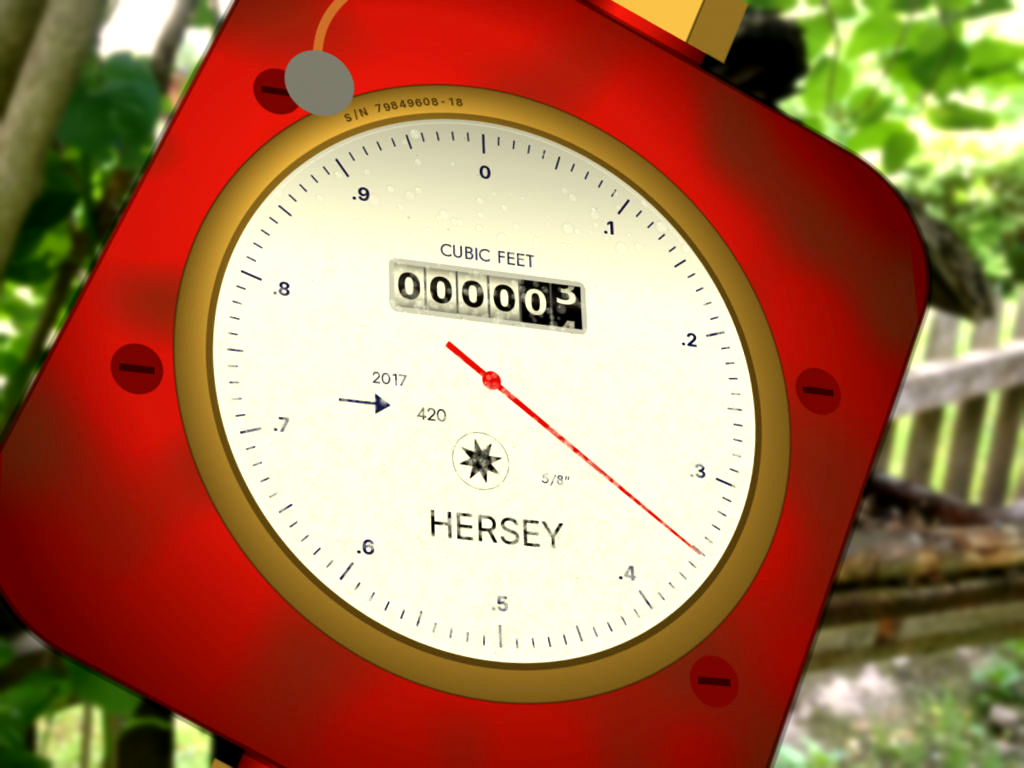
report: 3.35ft³
